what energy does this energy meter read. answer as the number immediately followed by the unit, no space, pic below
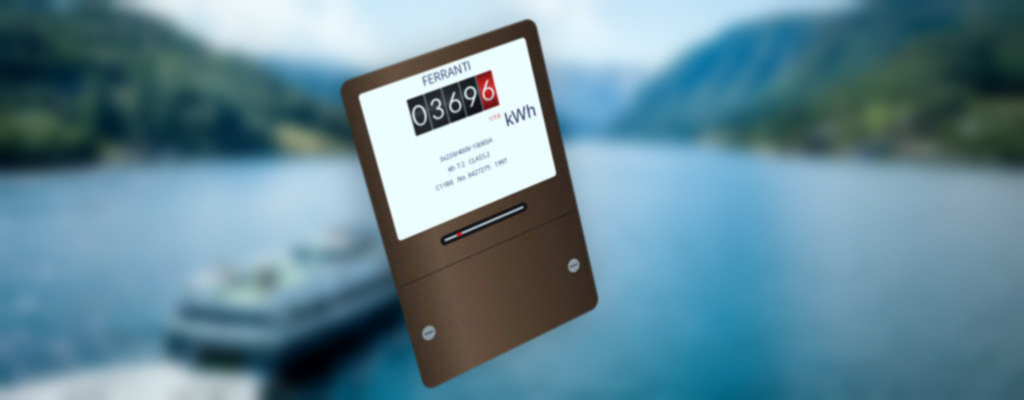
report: 369.6kWh
